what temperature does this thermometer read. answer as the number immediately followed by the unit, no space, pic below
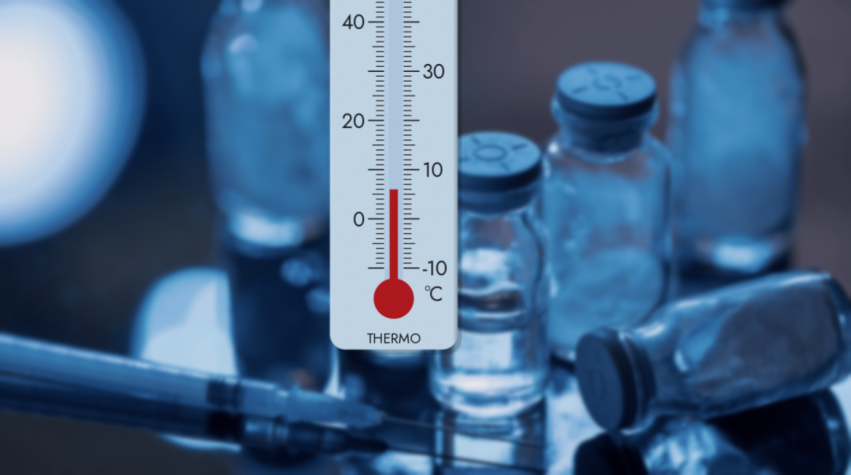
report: 6°C
